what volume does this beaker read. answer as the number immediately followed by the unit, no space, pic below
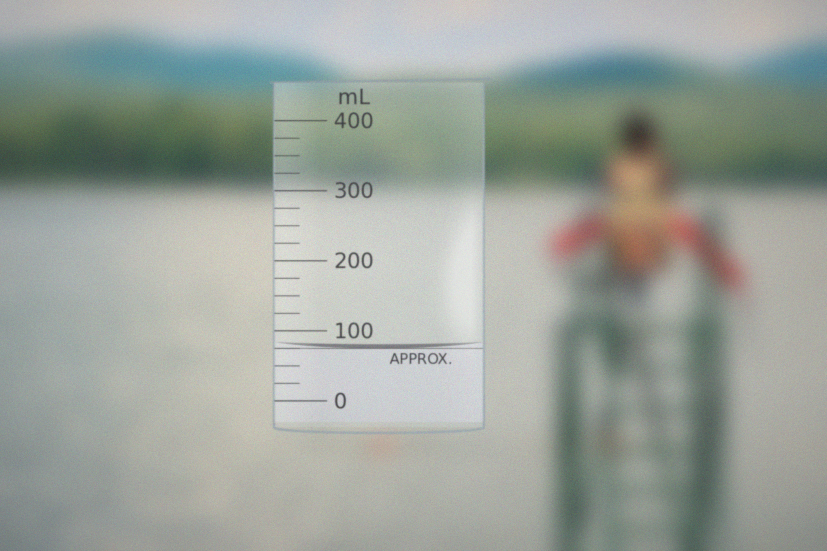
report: 75mL
